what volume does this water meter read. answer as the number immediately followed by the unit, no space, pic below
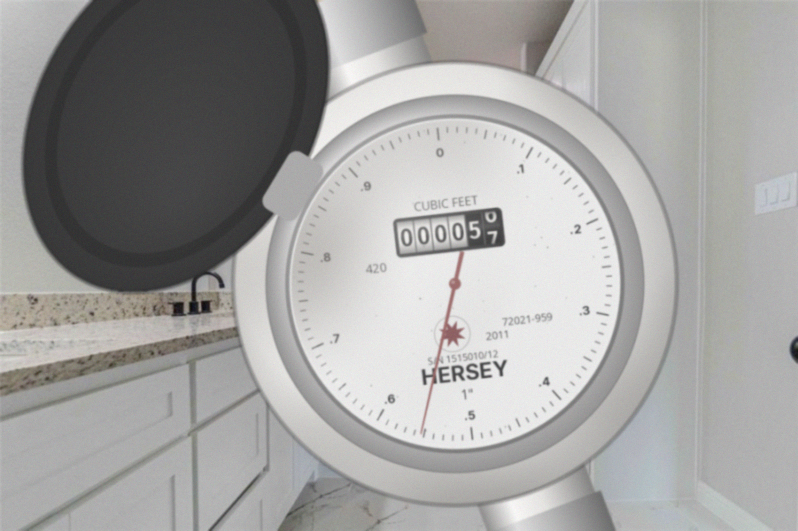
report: 56.55ft³
